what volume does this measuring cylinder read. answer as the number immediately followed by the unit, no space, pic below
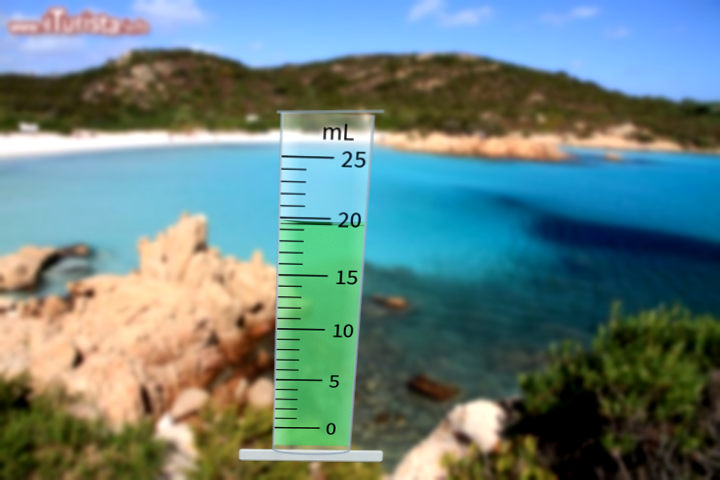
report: 19.5mL
